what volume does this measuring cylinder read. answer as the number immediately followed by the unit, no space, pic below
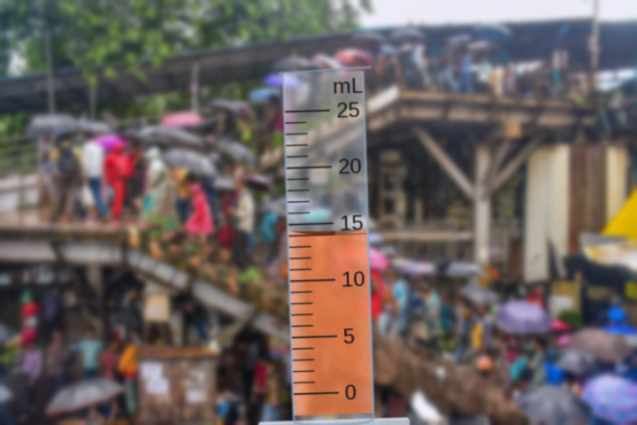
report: 14mL
